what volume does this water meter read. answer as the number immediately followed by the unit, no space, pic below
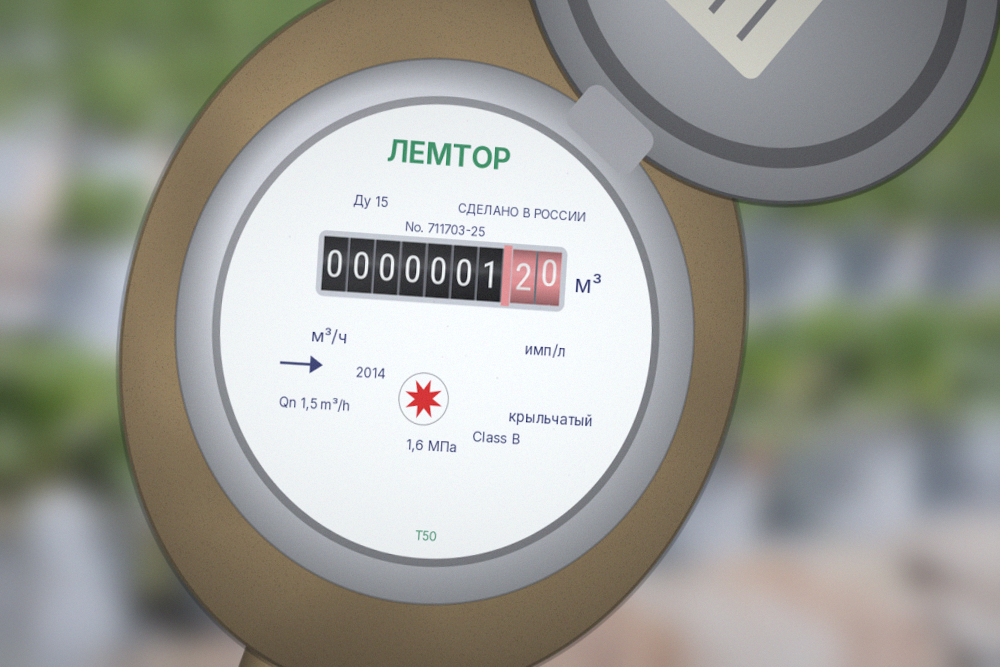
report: 1.20m³
